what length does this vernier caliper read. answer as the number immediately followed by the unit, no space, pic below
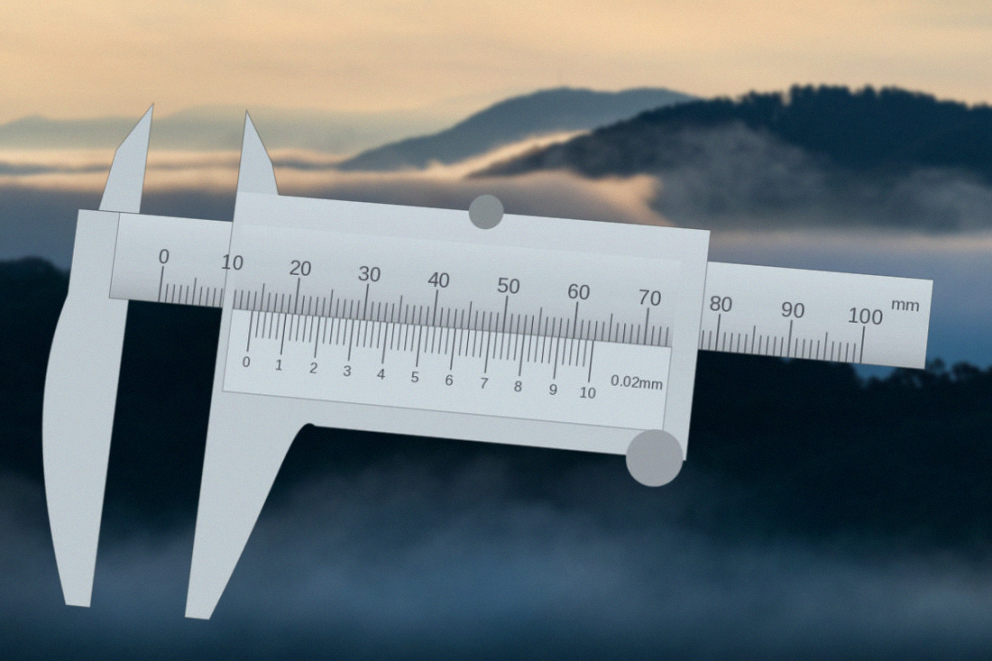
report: 13.8mm
